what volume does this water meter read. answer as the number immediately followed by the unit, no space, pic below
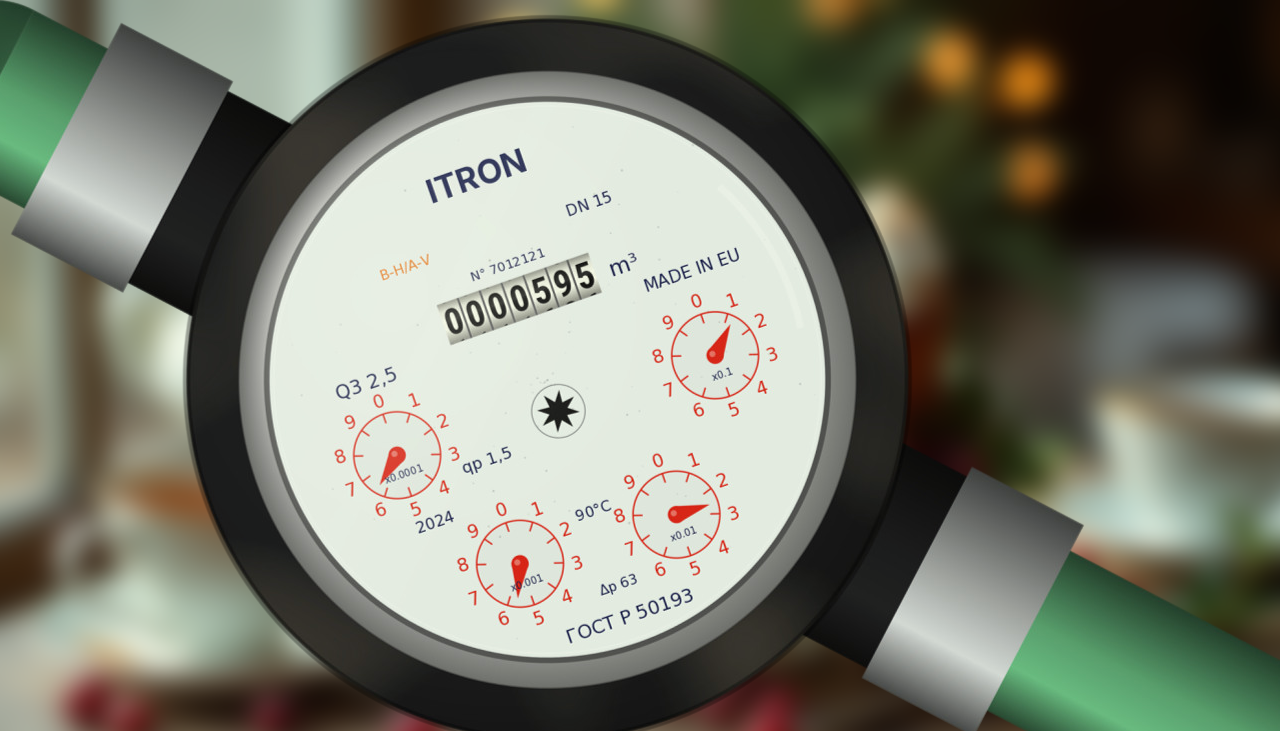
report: 595.1256m³
